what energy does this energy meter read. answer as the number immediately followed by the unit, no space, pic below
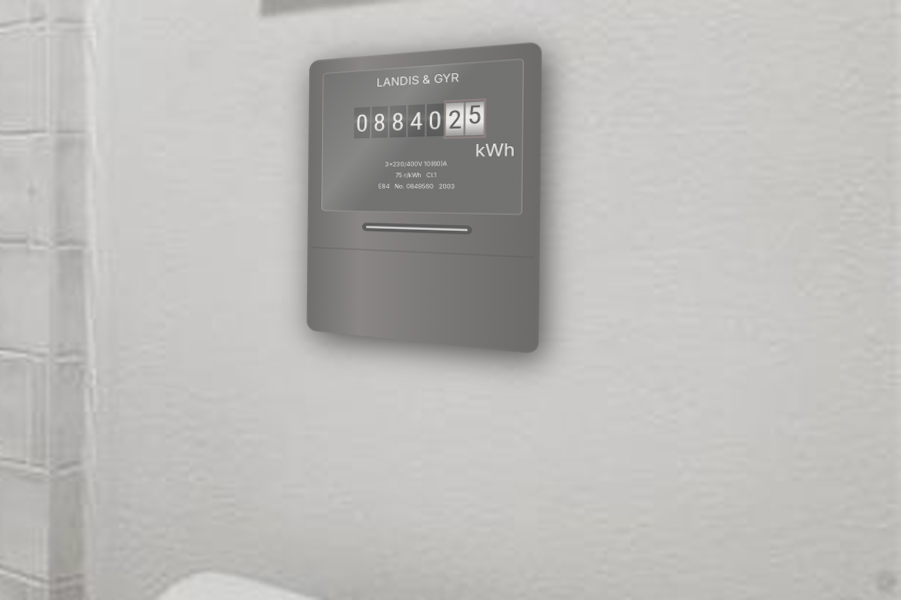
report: 8840.25kWh
